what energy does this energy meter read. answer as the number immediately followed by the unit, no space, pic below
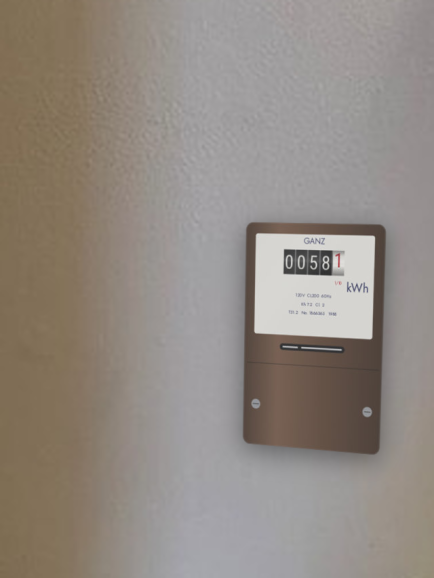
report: 58.1kWh
